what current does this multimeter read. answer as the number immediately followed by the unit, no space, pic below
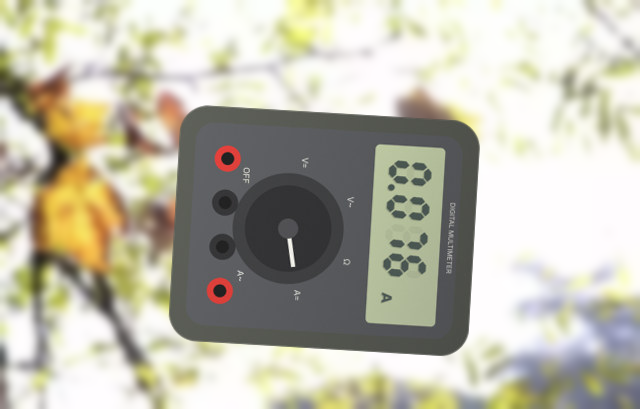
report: 0.076A
